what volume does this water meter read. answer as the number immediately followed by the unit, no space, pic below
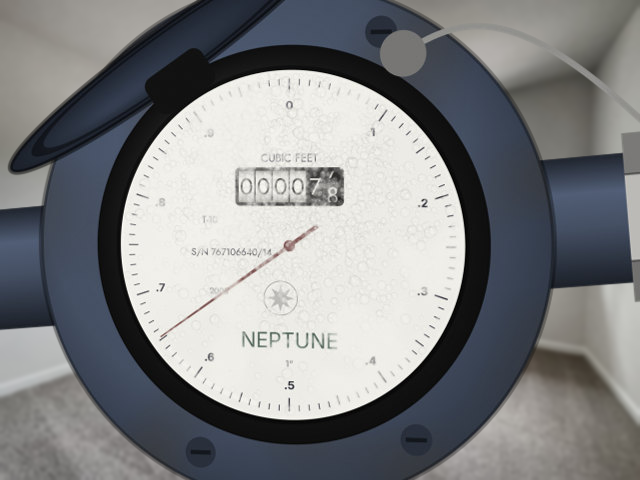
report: 77.65ft³
